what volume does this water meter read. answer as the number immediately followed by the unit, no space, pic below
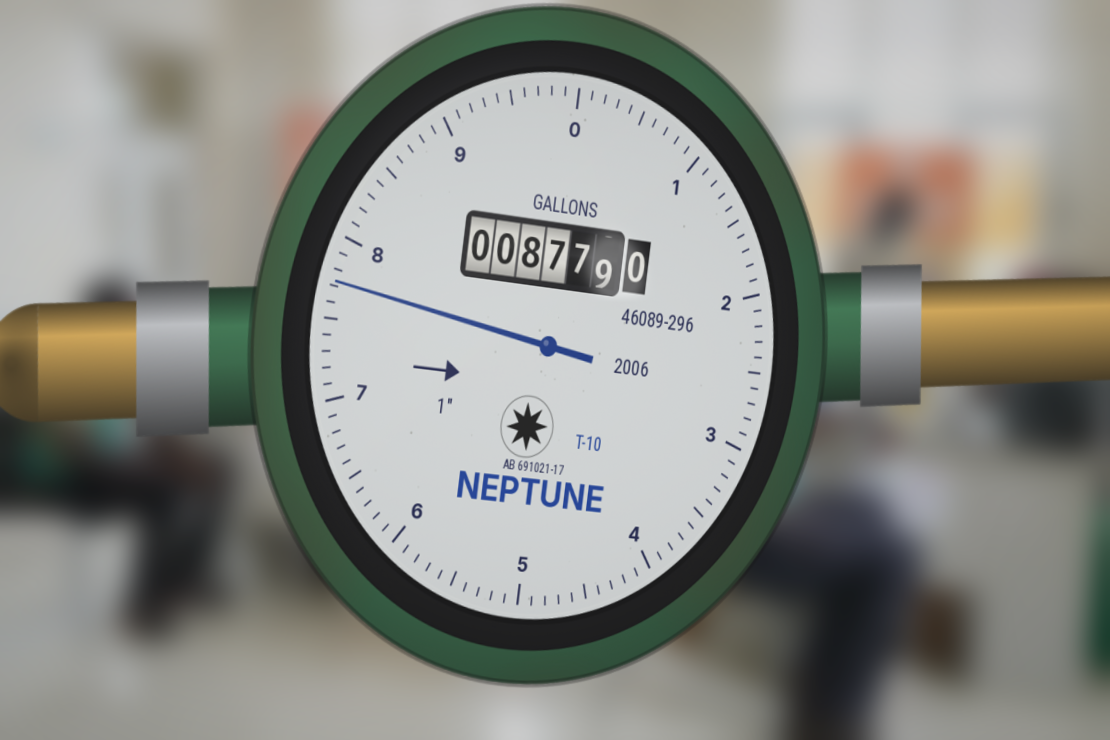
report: 87787.7gal
